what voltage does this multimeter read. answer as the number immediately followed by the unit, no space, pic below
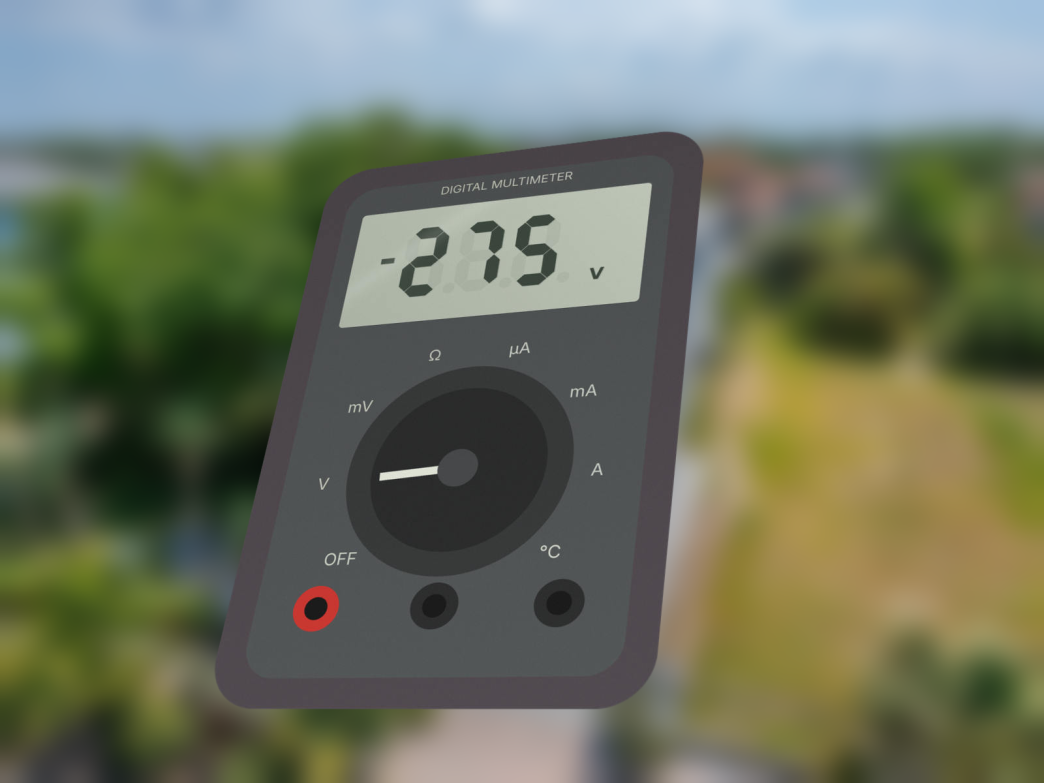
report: -275V
